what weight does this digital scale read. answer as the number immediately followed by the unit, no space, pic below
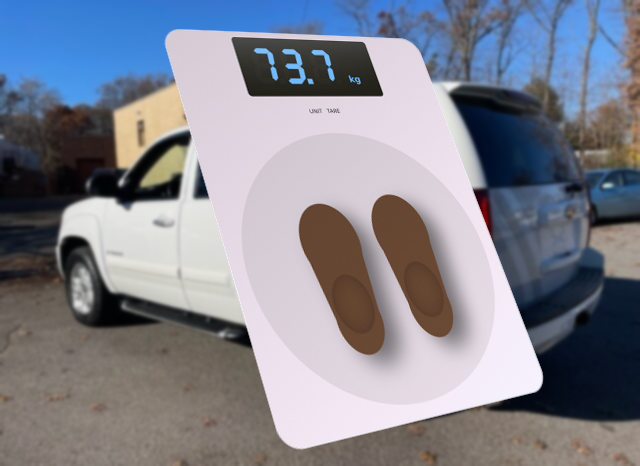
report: 73.7kg
